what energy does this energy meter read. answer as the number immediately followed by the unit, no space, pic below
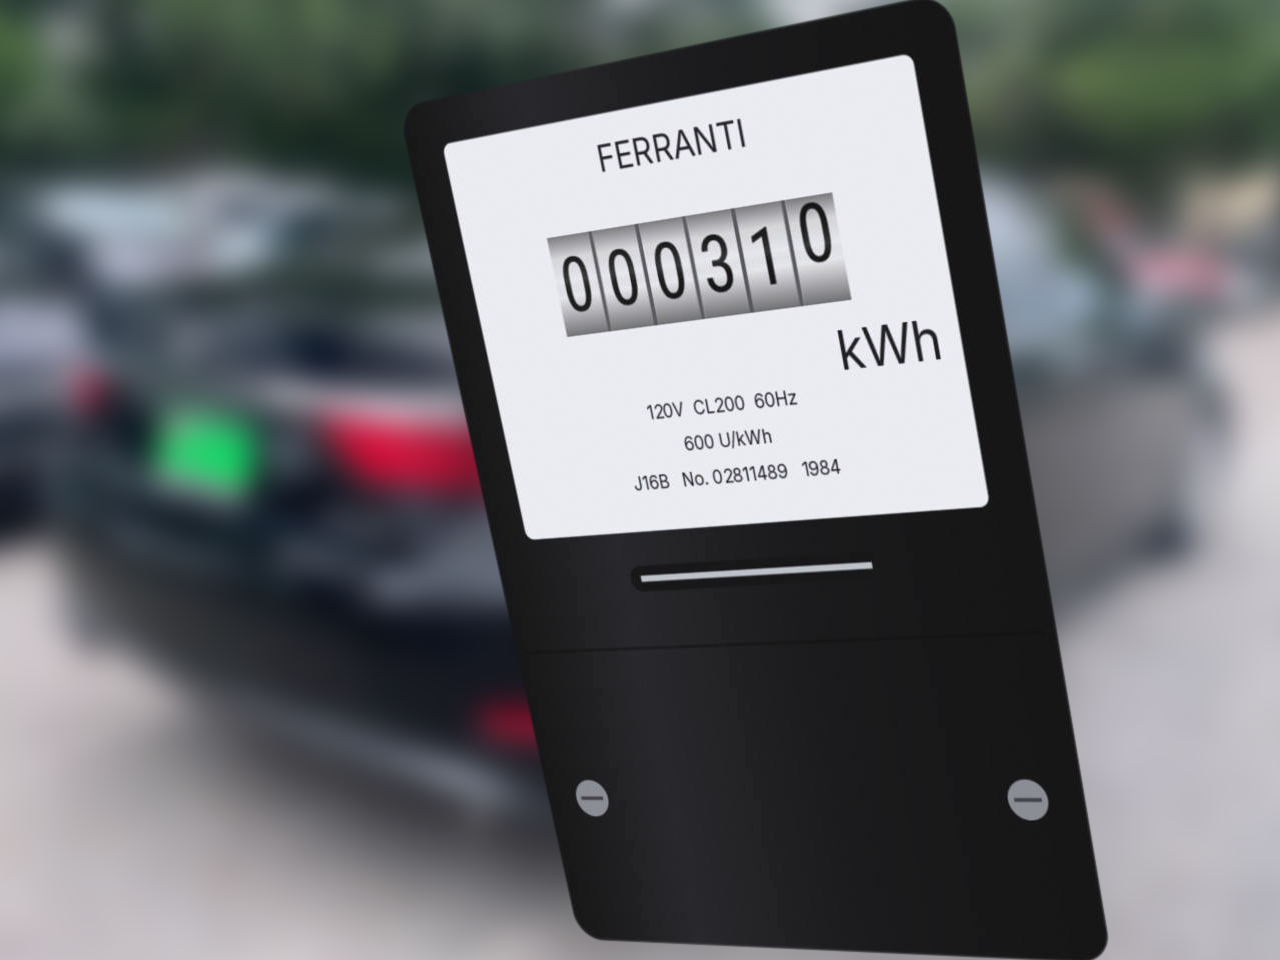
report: 310kWh
